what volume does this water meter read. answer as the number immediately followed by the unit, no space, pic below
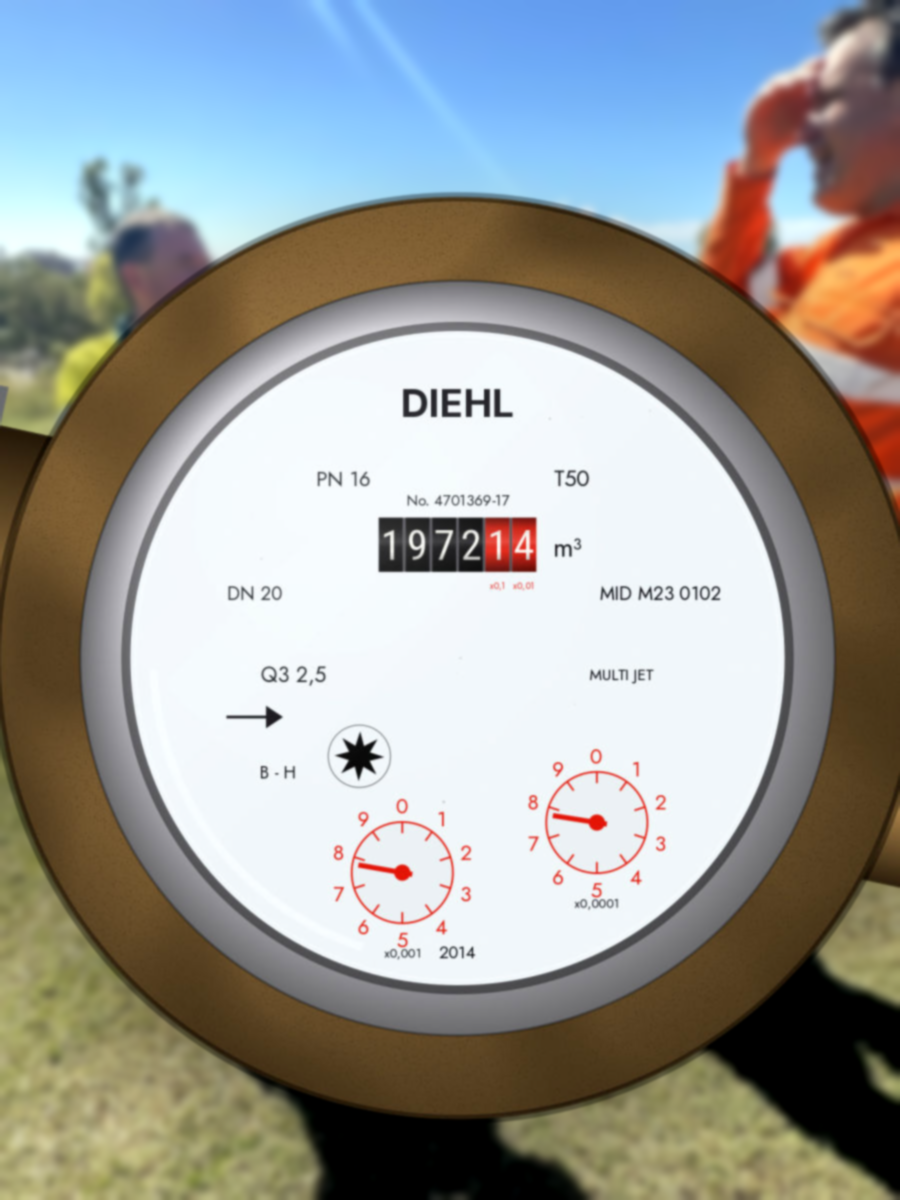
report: 1972.1477m³
